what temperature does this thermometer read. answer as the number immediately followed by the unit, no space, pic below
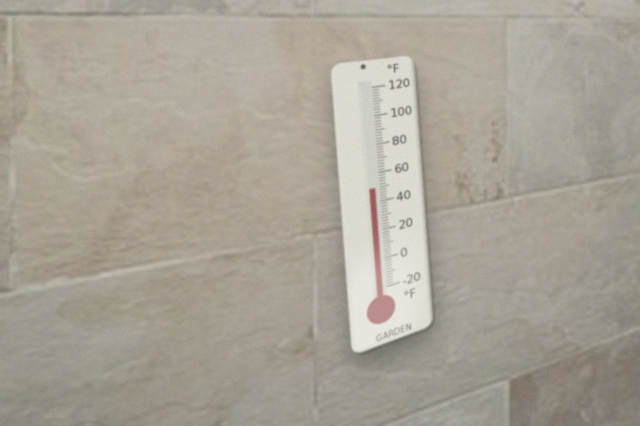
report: 50°F
